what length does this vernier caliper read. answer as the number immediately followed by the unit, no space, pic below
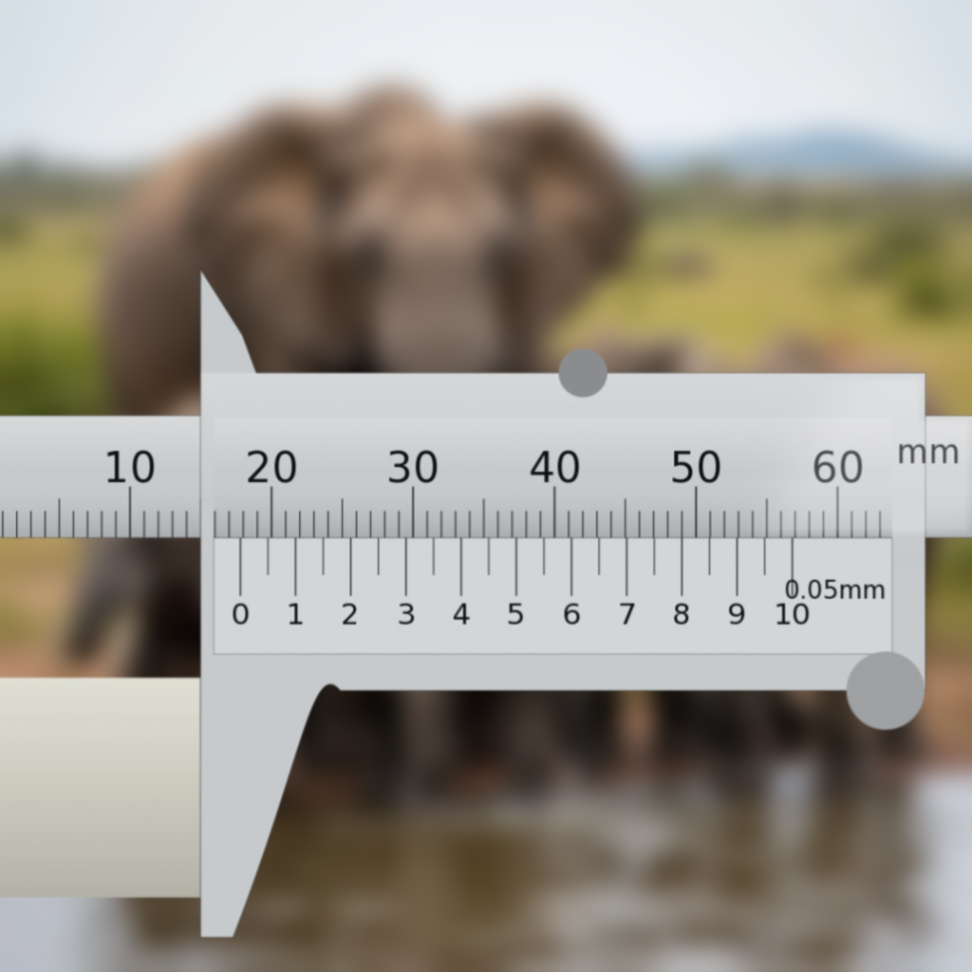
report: 17.8mm
